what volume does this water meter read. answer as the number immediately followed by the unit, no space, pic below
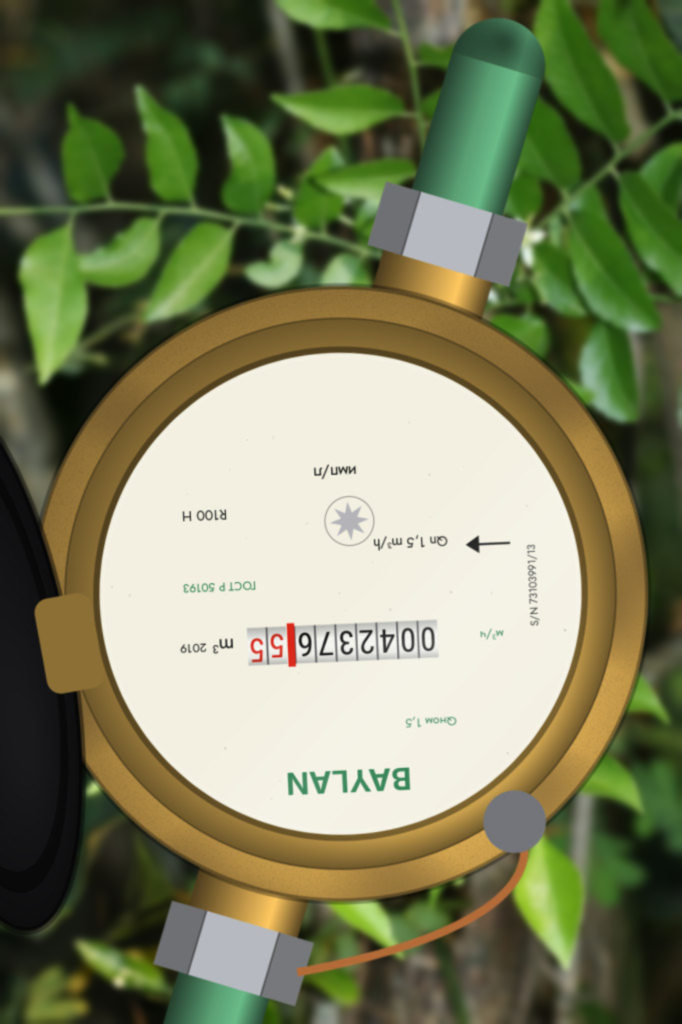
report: 42376.55m³
